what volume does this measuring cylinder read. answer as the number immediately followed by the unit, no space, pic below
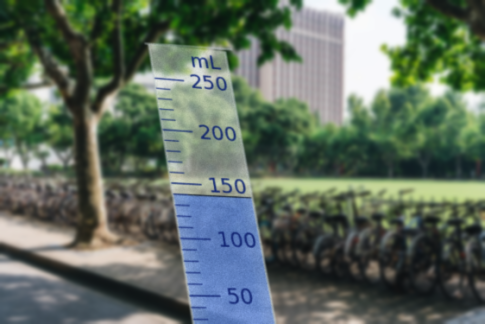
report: 140mL
